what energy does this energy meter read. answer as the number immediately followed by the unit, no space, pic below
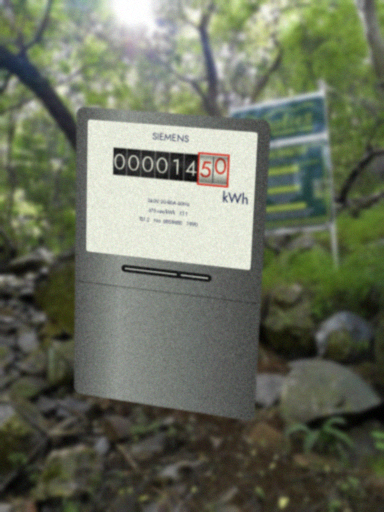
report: 14.50kWh
